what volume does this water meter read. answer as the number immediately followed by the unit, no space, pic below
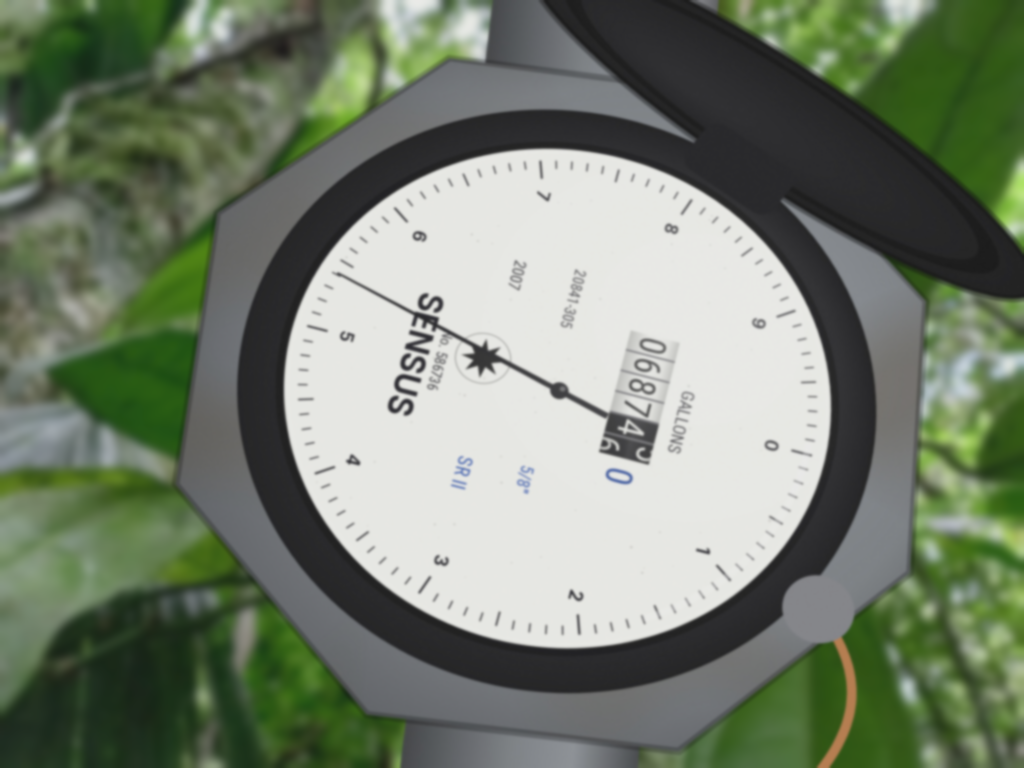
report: 687455.4gal
